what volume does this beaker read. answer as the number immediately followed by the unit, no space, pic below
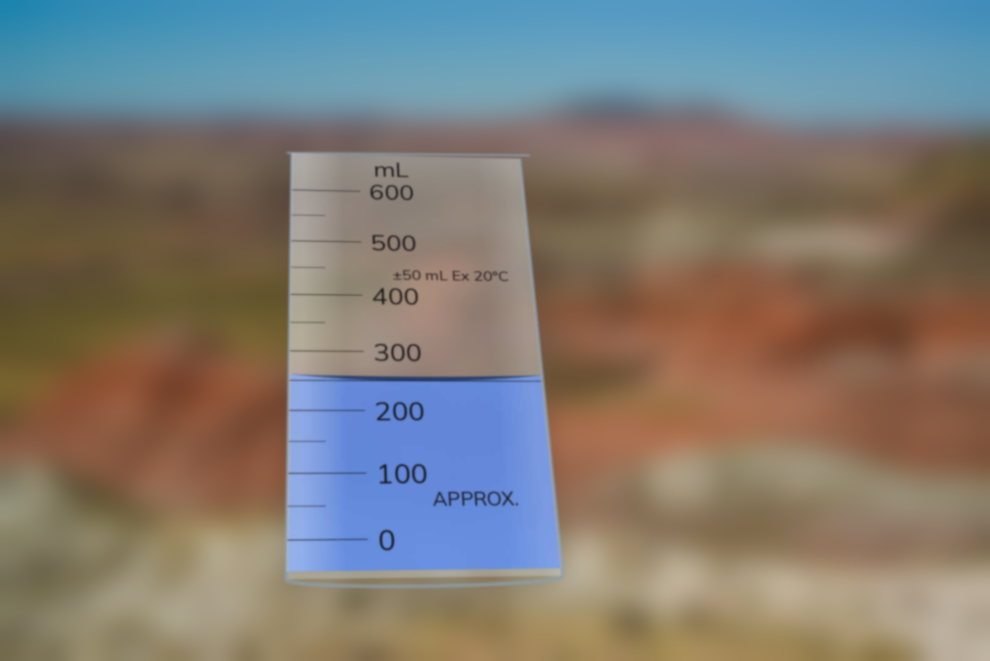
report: 250mL
